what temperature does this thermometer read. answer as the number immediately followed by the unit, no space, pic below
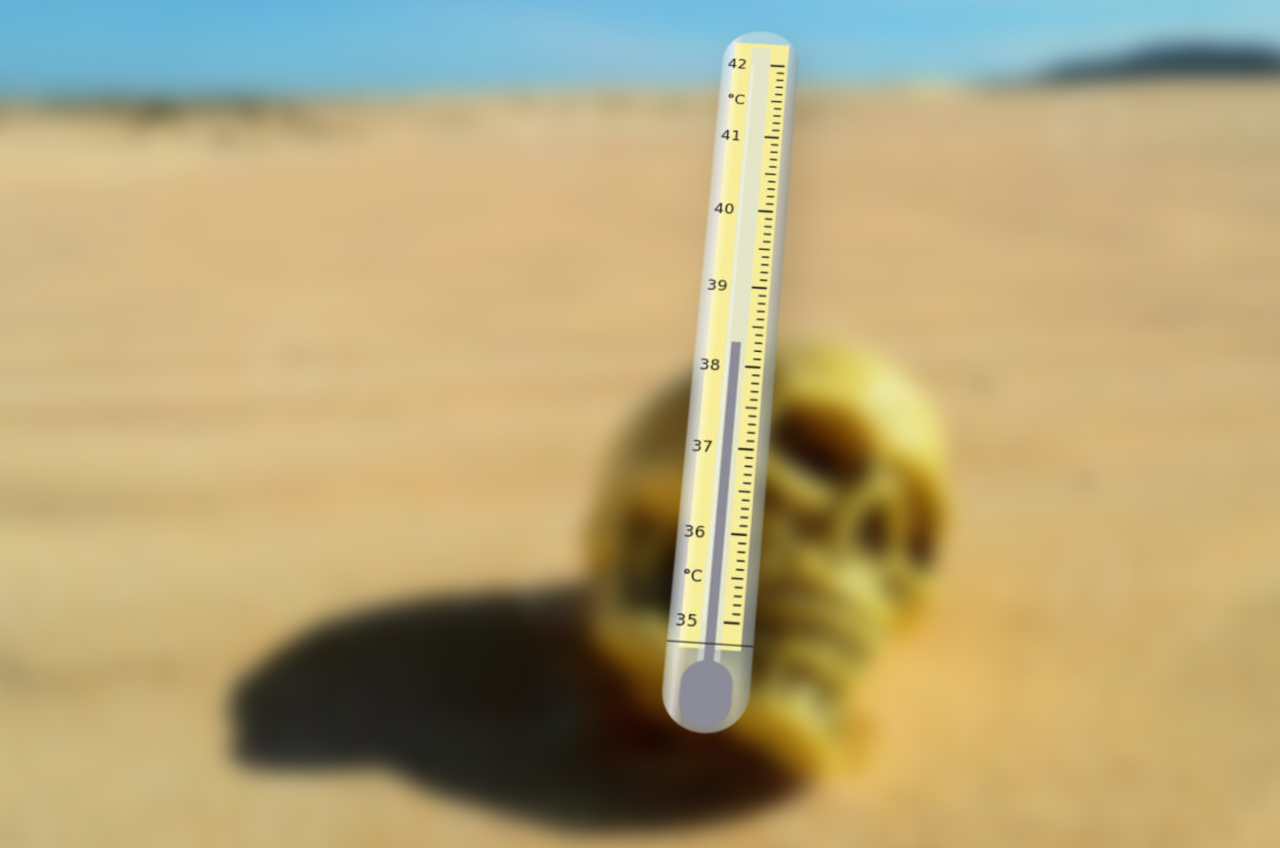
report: 38.3°C
